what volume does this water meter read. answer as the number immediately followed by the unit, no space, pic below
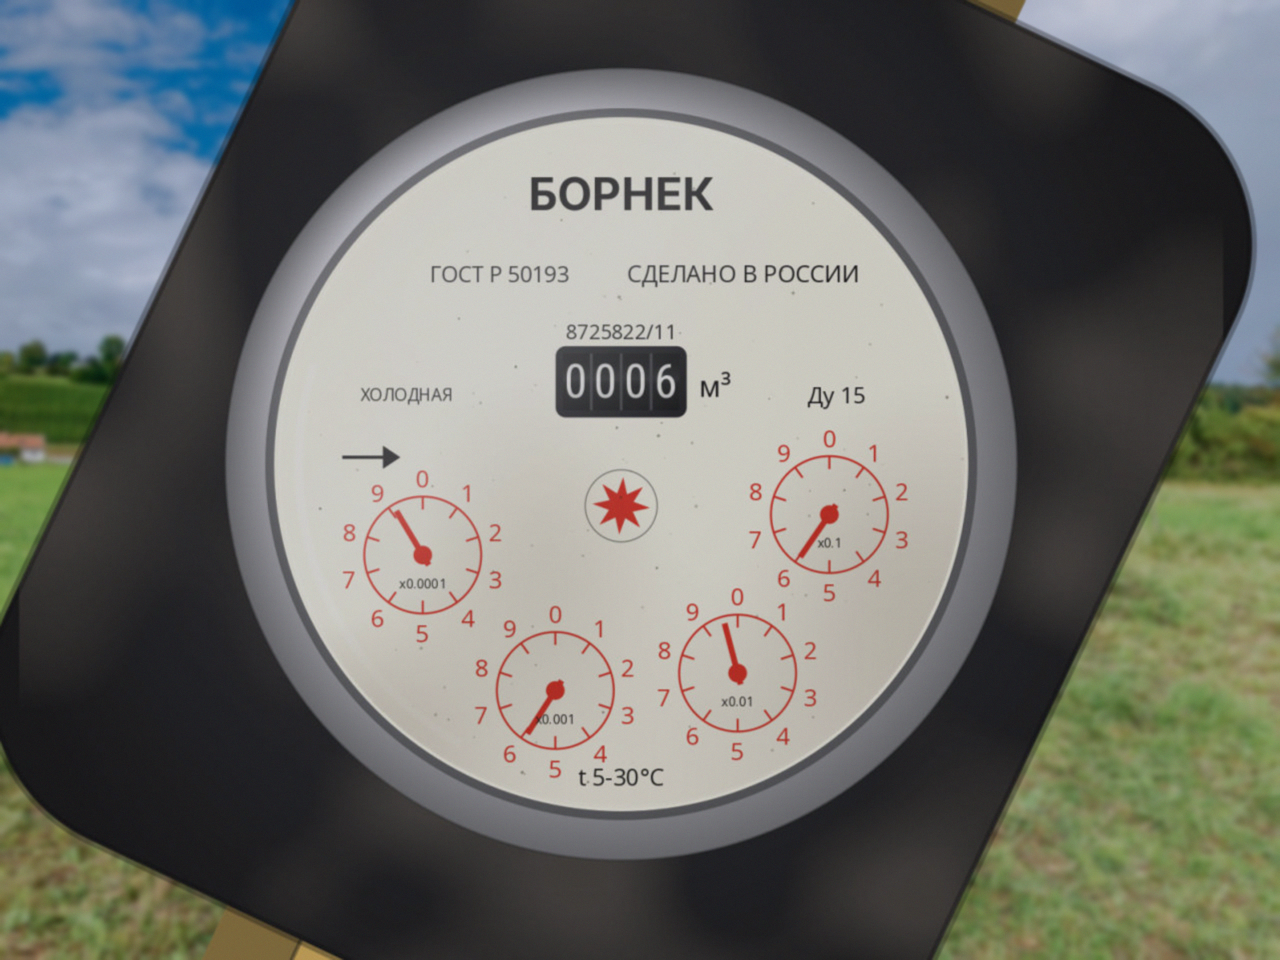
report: 6.5959m³
